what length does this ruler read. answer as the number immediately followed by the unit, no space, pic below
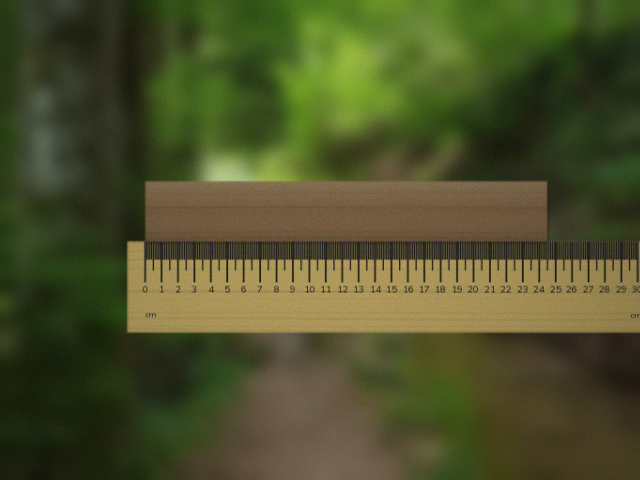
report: 24.5cm
